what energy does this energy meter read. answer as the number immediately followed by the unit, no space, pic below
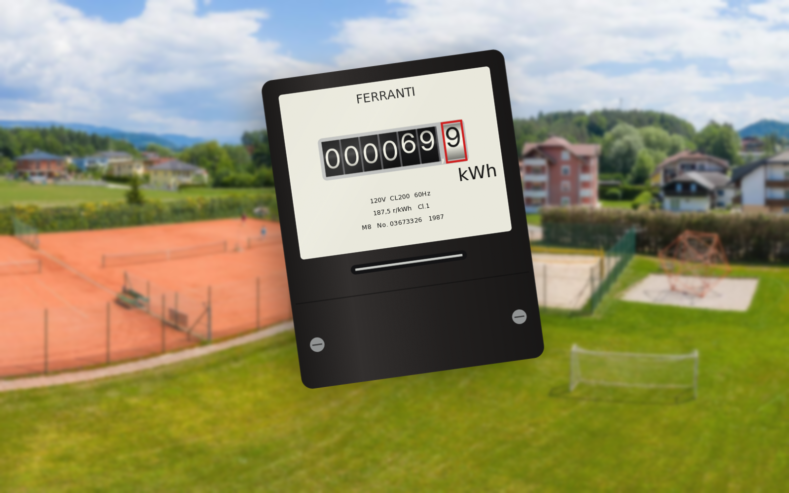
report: 69.9kWh
